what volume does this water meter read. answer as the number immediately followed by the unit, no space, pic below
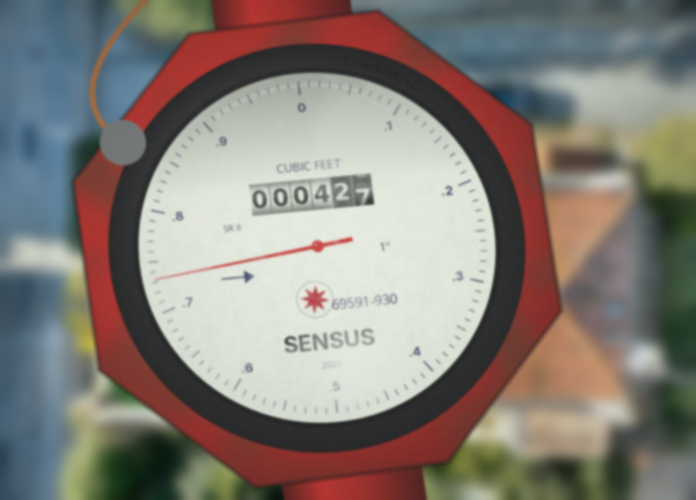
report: 426.73ft³
